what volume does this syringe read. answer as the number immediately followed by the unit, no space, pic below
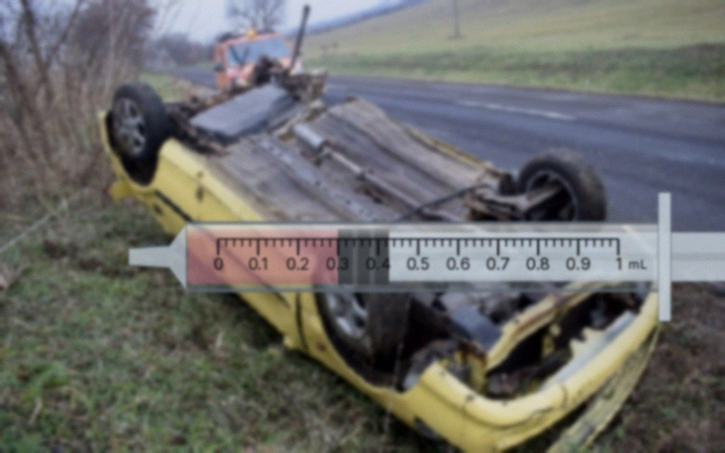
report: 0.3mL
